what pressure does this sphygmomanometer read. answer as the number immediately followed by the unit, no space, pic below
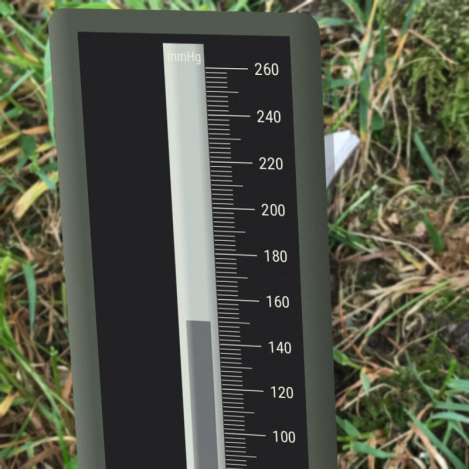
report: 150mmHg
